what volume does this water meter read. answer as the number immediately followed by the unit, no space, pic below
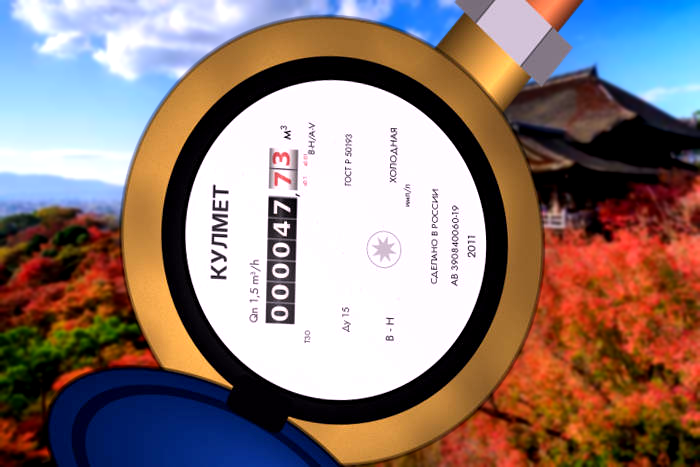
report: 47.73m³
